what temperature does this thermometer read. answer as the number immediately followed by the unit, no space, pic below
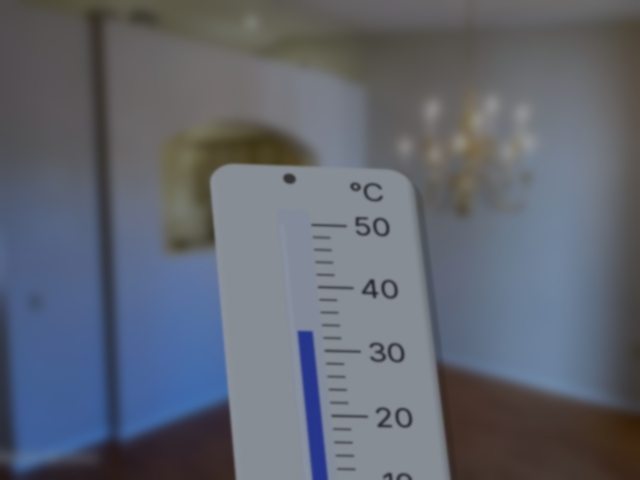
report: 33°C
